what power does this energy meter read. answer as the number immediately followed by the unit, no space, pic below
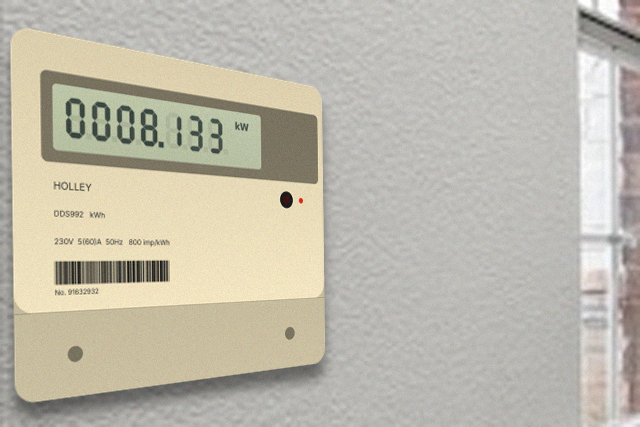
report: 8.133kW
